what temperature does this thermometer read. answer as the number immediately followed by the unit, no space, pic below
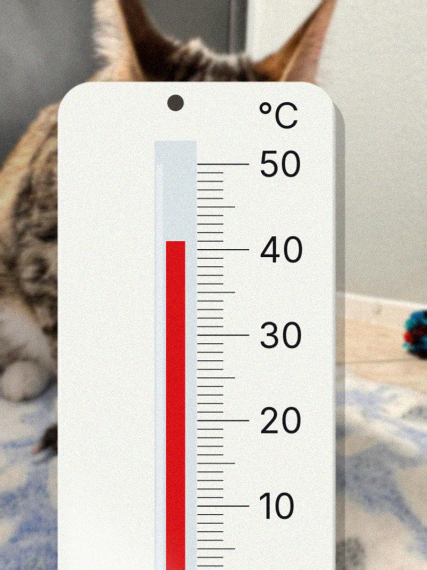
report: 41°C
